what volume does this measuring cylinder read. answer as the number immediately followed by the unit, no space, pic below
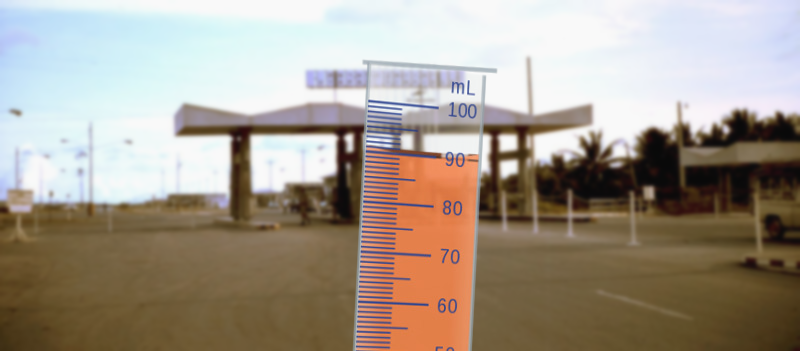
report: 90mL
